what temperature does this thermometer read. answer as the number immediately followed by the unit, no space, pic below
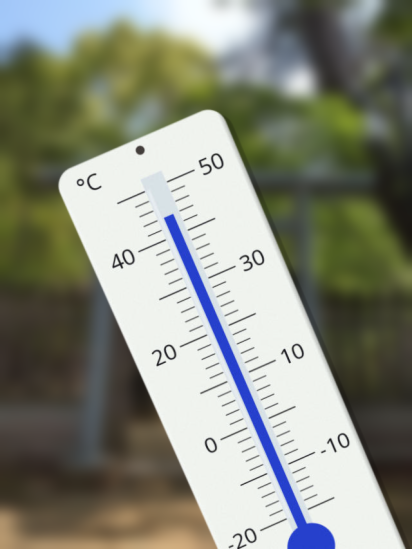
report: 44°C
